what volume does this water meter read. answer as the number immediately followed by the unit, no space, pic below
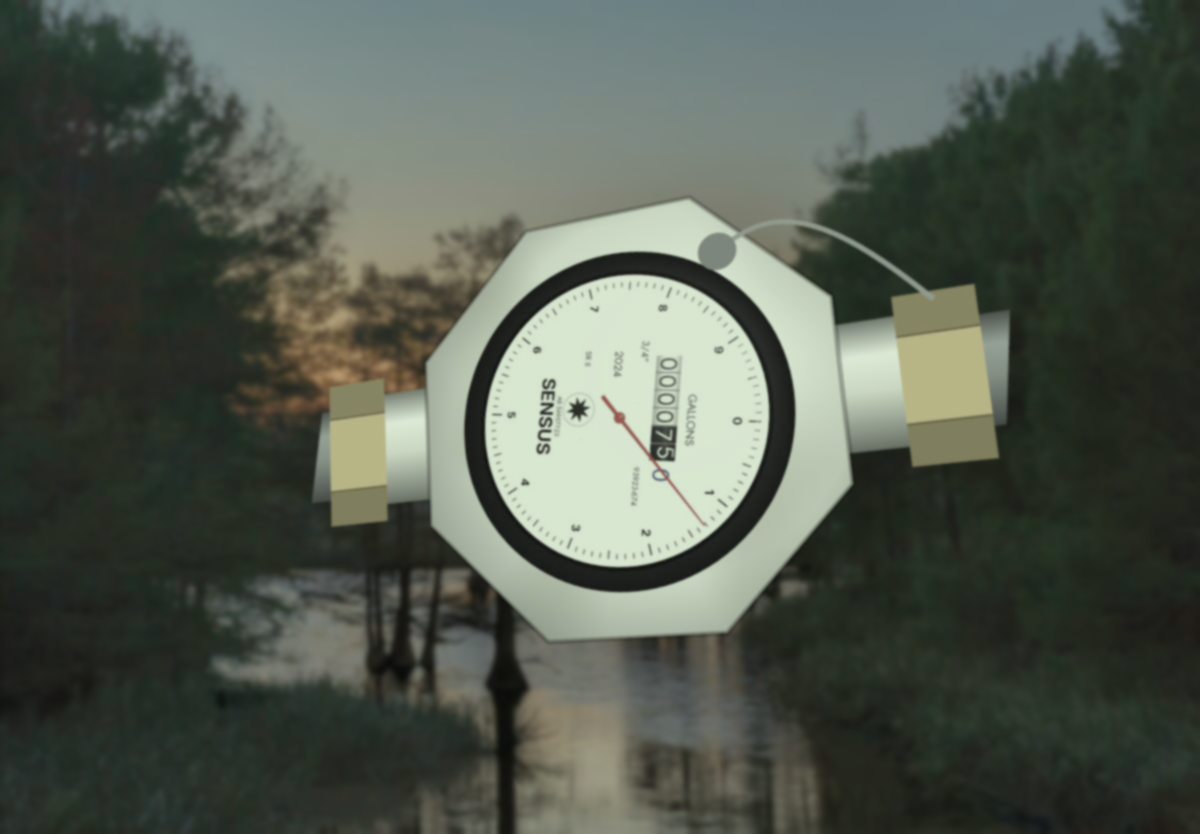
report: 751.3gal
